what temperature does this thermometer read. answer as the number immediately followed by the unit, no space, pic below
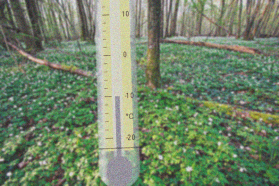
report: -10°C
